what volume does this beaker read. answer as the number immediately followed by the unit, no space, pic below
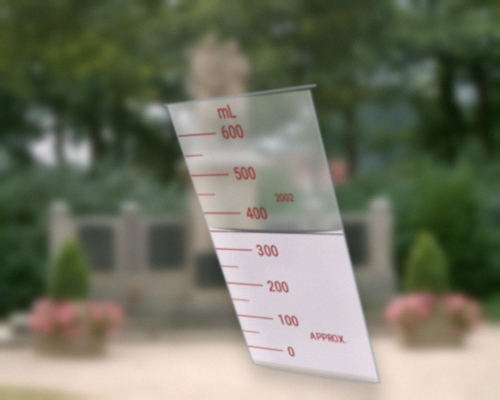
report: 350mL
